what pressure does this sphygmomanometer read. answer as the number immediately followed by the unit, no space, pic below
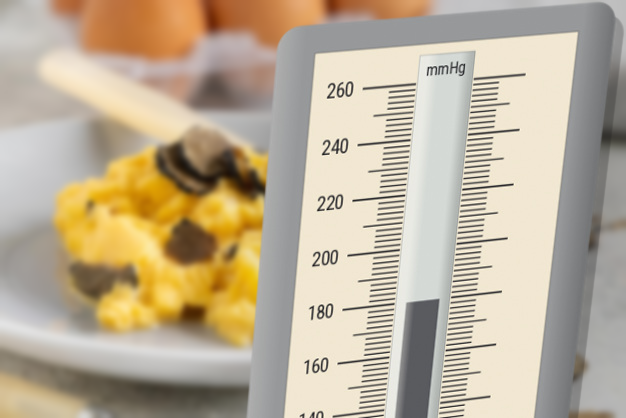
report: 180mmHg
